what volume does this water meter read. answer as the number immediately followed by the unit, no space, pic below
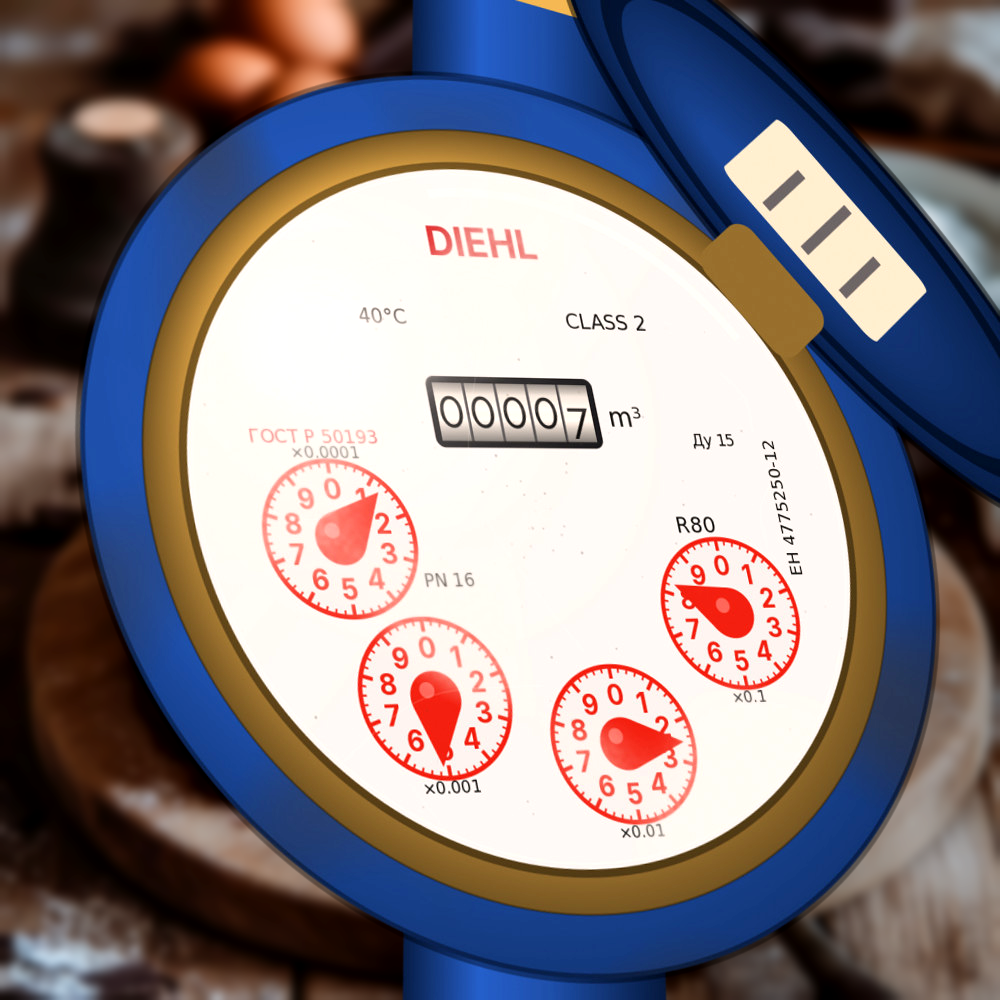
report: 6.8251m³
